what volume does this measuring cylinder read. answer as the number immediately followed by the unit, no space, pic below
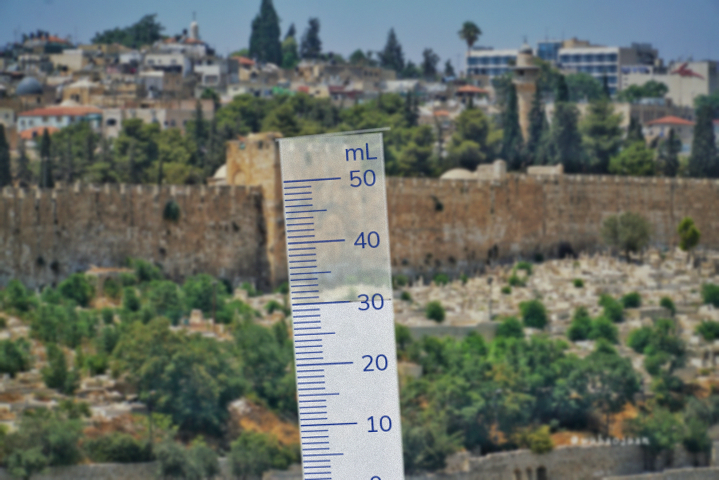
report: 30mL
